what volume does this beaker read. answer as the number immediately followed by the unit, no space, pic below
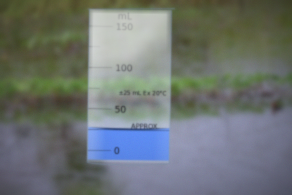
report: 25mL
